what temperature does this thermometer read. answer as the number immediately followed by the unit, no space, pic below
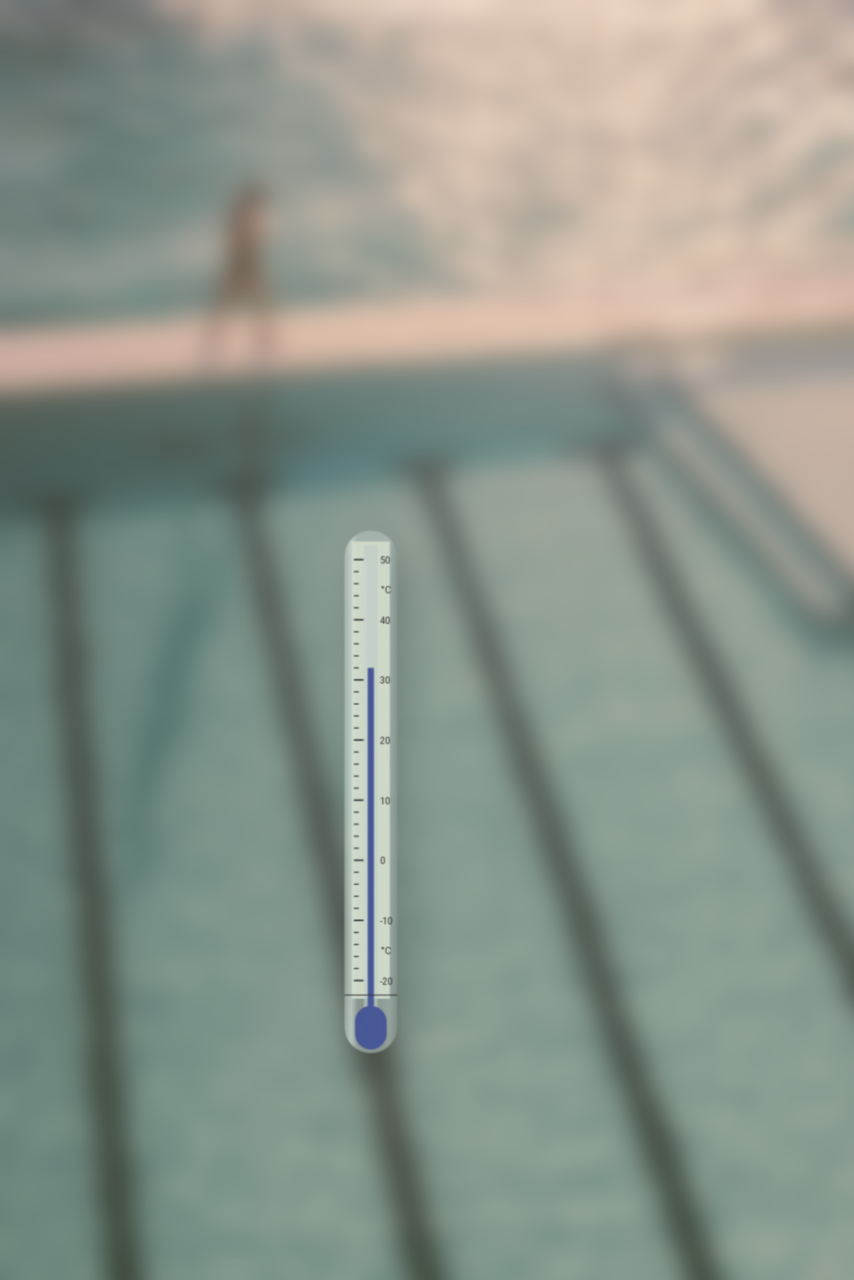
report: 32°C
